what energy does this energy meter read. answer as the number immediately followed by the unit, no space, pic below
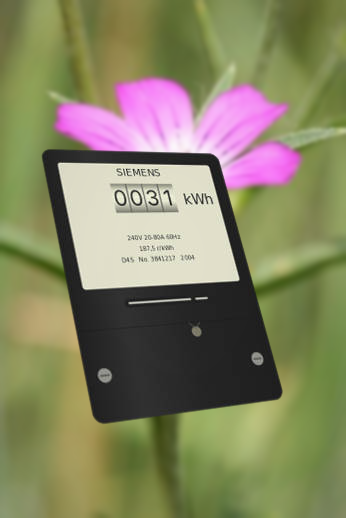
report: 31kWh
